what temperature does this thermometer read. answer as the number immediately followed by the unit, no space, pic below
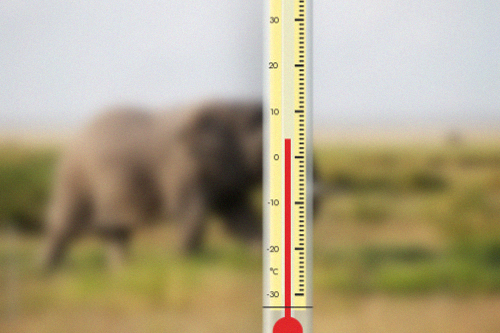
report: 4°C
